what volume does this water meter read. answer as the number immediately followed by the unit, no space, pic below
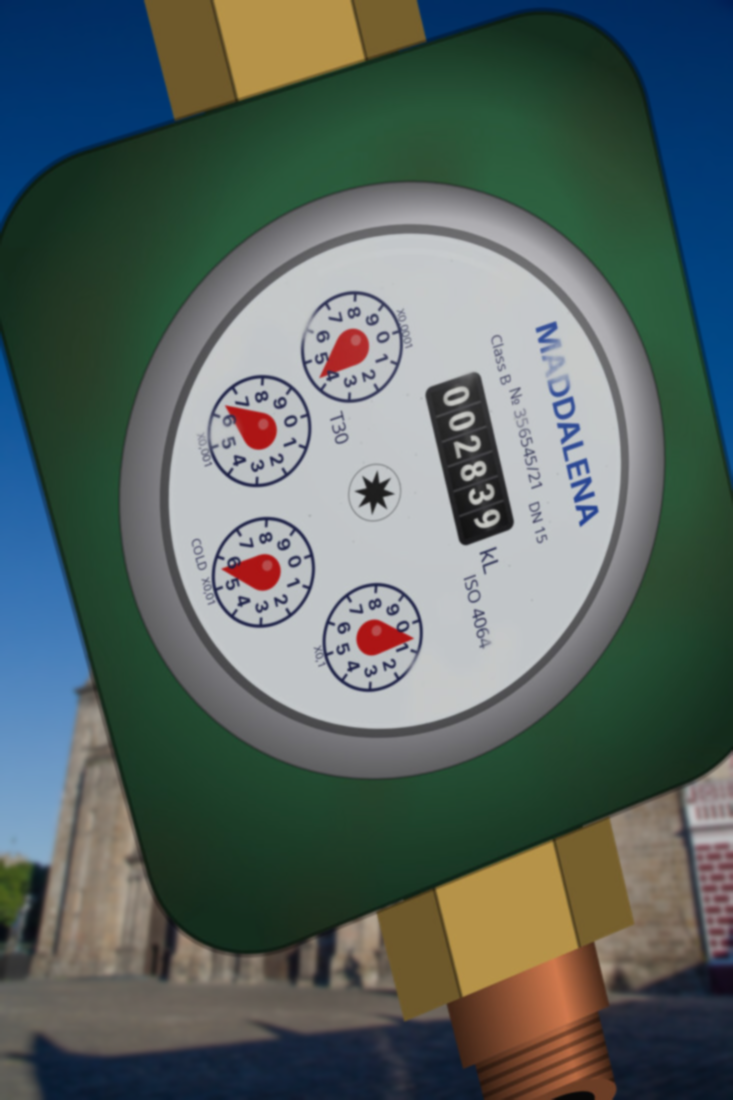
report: 2839.0564kL
